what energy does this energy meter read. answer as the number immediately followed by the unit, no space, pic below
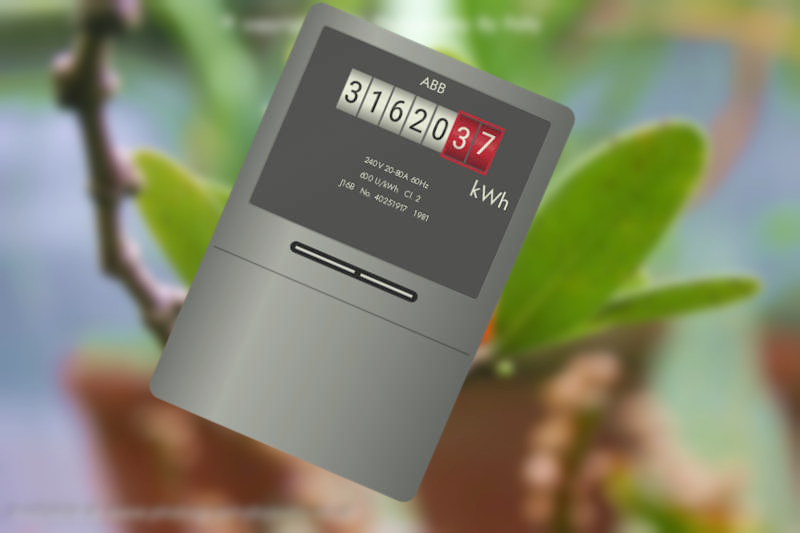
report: 31620.37kWh
